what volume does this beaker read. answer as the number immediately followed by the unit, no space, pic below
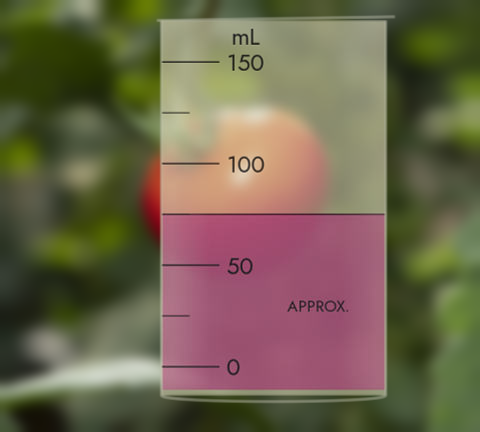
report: 75mL
